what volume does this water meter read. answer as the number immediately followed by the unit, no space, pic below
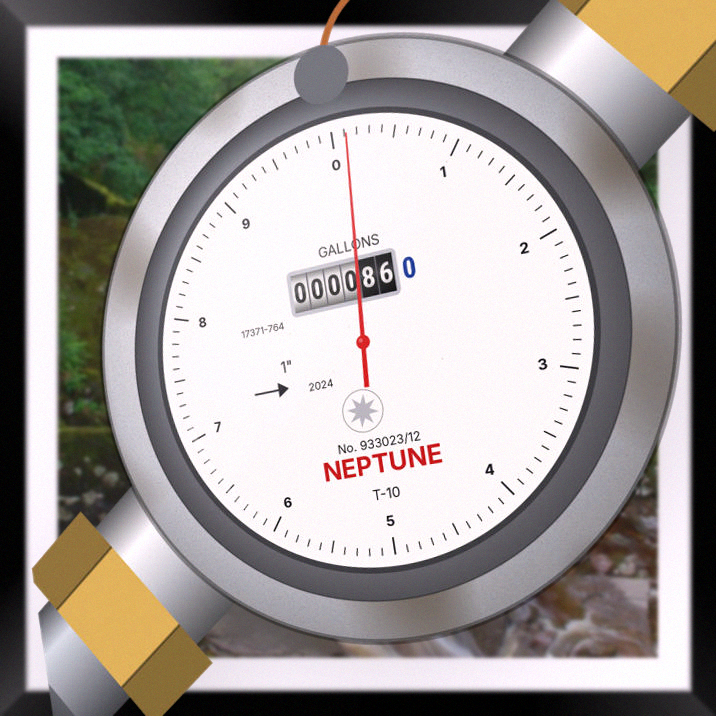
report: 860.1gal
